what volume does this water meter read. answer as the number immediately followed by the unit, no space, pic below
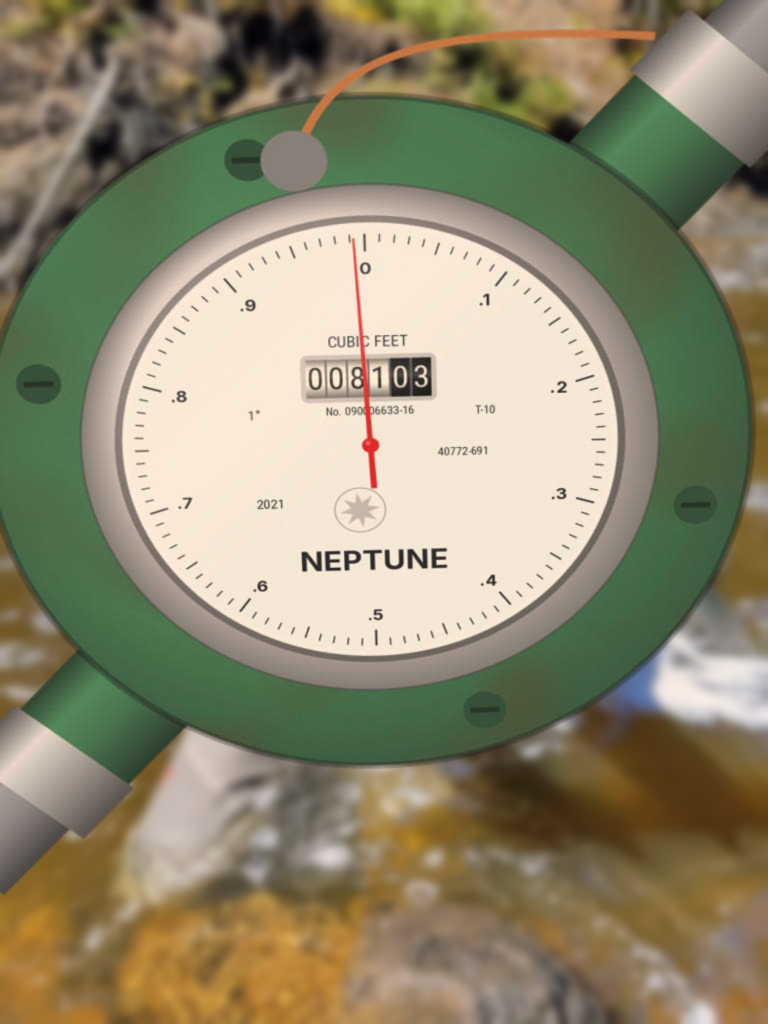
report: 8102.99ft³
